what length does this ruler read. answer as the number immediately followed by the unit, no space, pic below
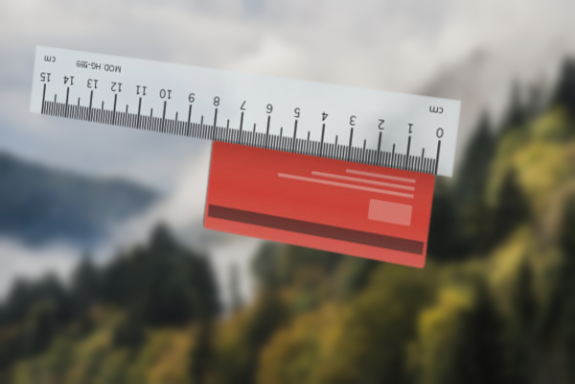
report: 8cm
